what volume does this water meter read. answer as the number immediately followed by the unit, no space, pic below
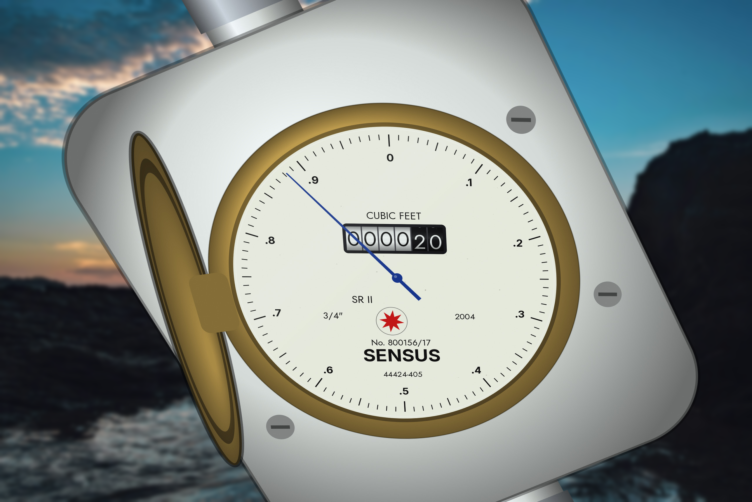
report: 19.88ft³
